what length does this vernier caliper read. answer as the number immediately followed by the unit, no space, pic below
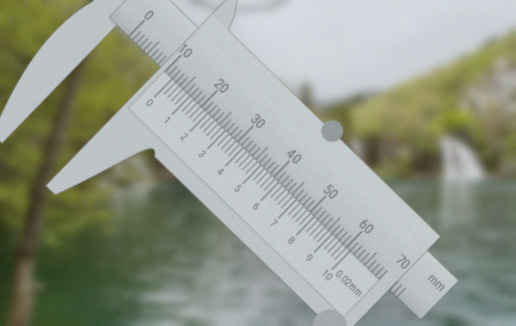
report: 12.0mm
